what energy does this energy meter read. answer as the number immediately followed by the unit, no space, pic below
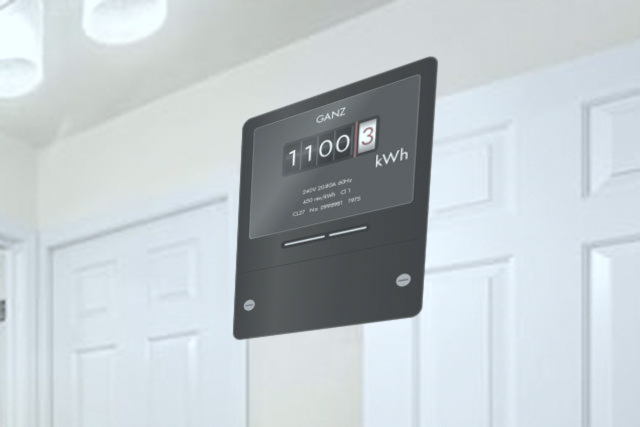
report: 1100.3kWh
